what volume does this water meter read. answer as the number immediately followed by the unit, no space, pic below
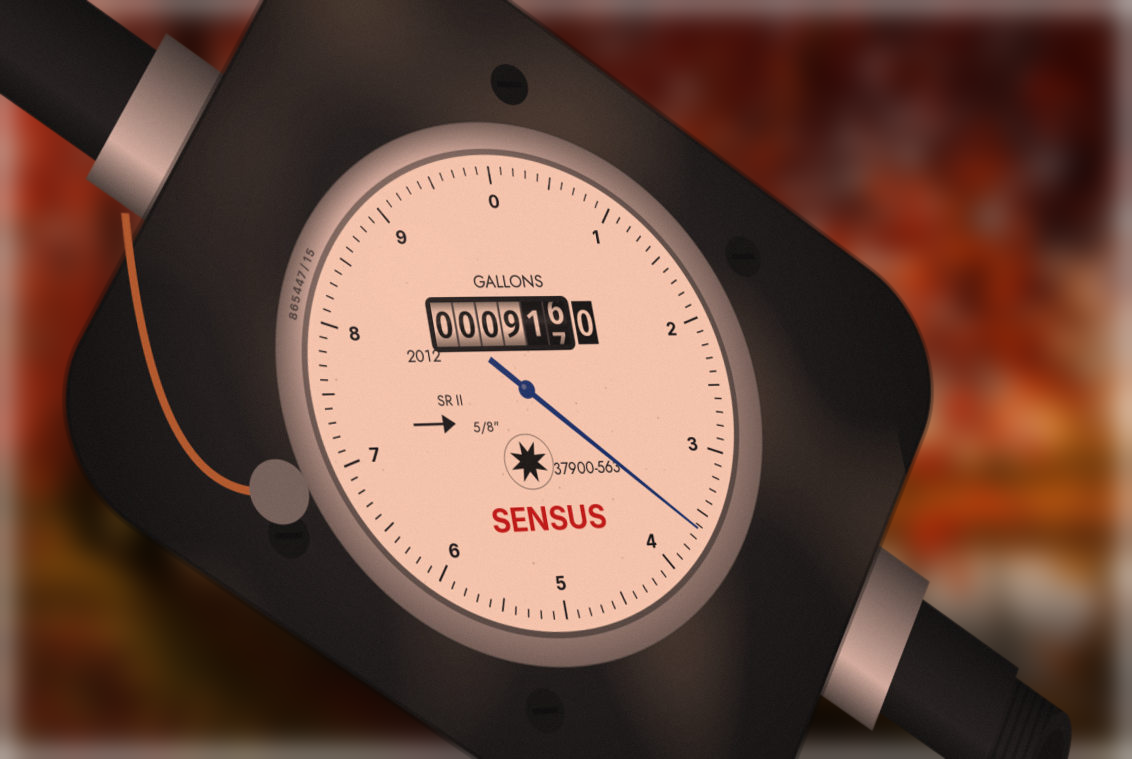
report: 9163.6gal
